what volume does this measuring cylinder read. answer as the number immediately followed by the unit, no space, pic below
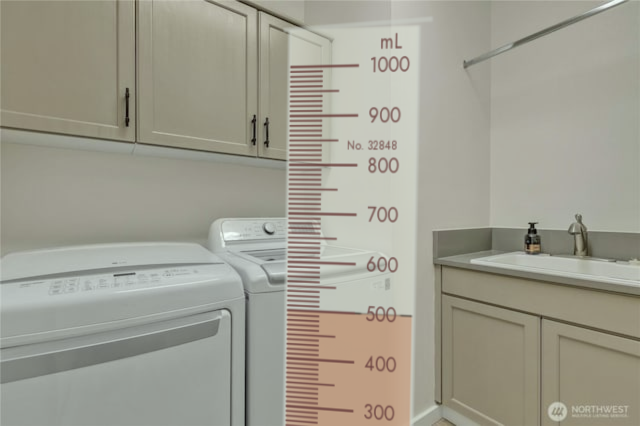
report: 500mL
